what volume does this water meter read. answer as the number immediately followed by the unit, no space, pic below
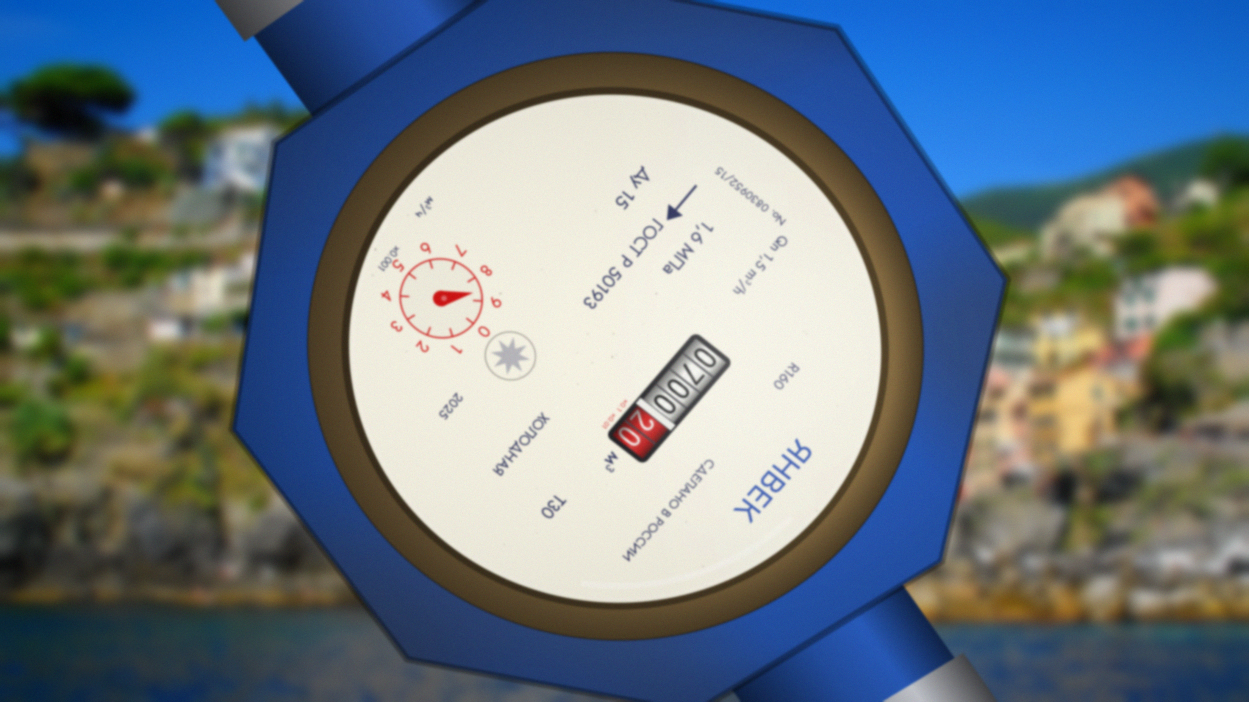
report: 700.198m³
